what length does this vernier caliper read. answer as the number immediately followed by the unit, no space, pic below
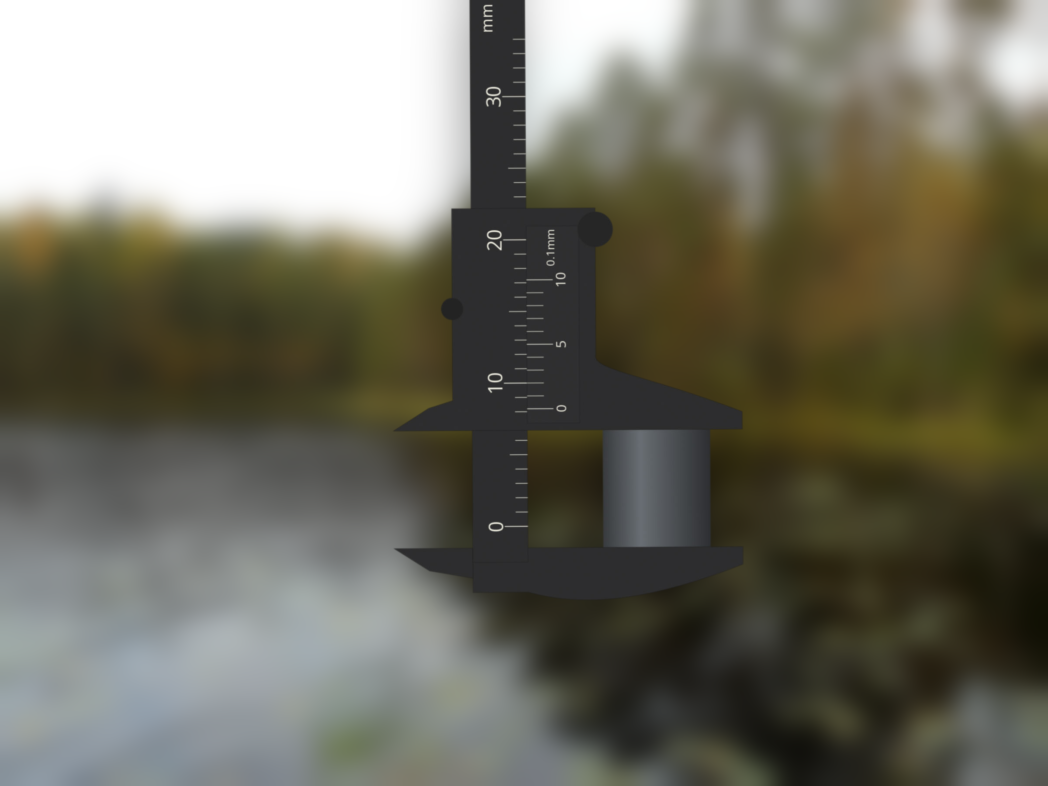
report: 8.2mm
